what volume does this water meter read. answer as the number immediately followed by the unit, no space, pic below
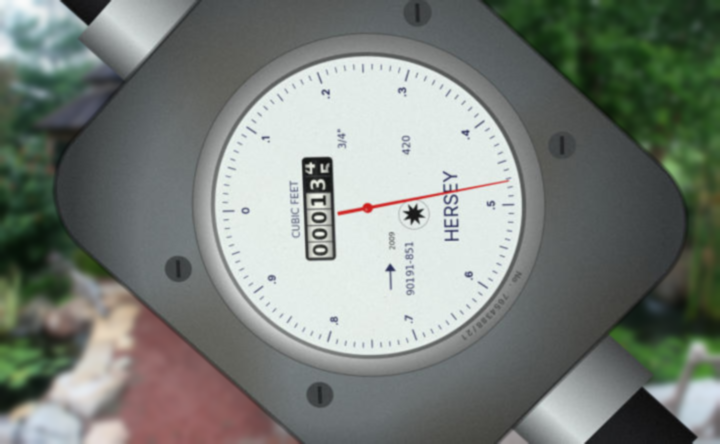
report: 134.47ft³
